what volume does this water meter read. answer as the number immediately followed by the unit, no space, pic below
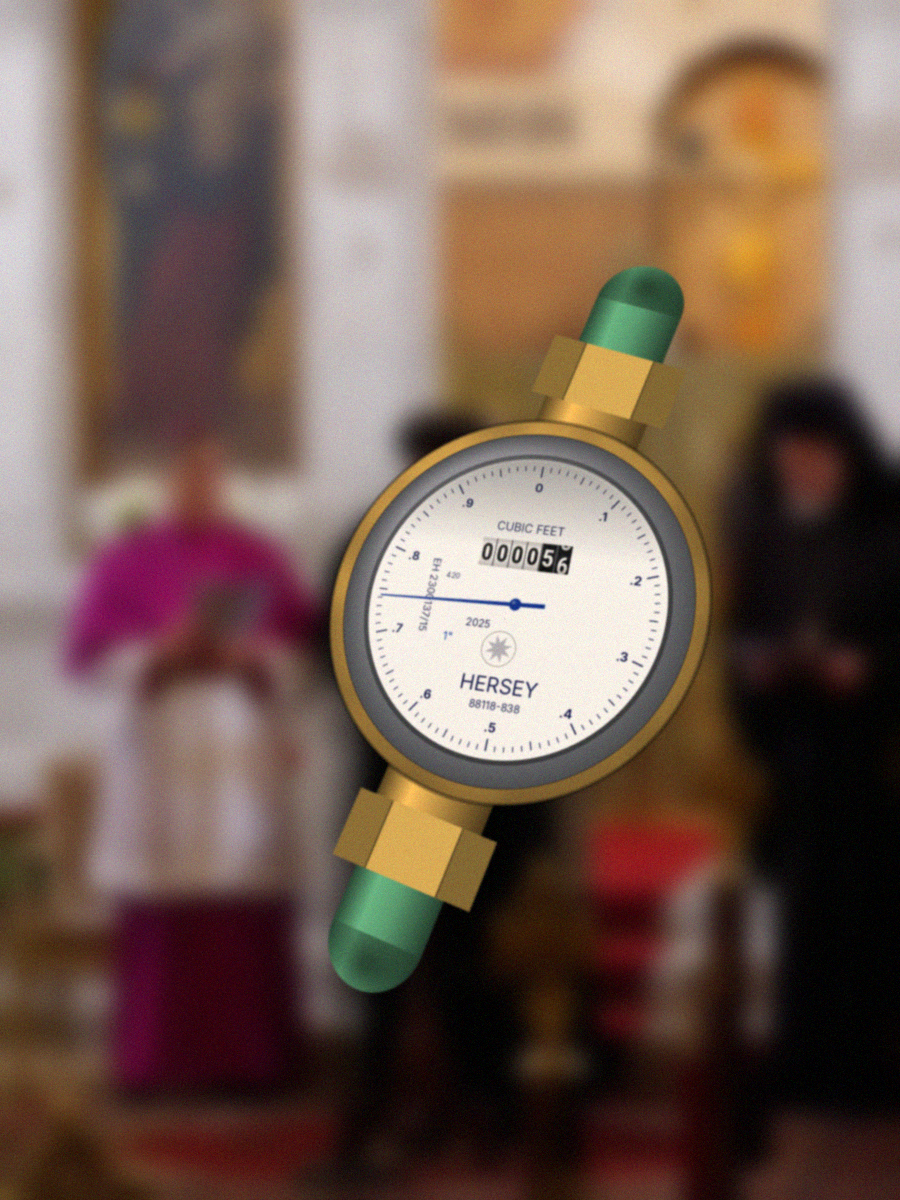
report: 55.74ft³
